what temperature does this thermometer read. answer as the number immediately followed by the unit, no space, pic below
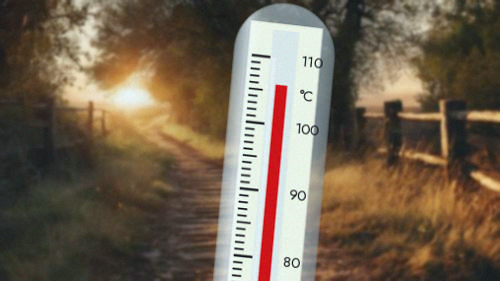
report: 106°C
